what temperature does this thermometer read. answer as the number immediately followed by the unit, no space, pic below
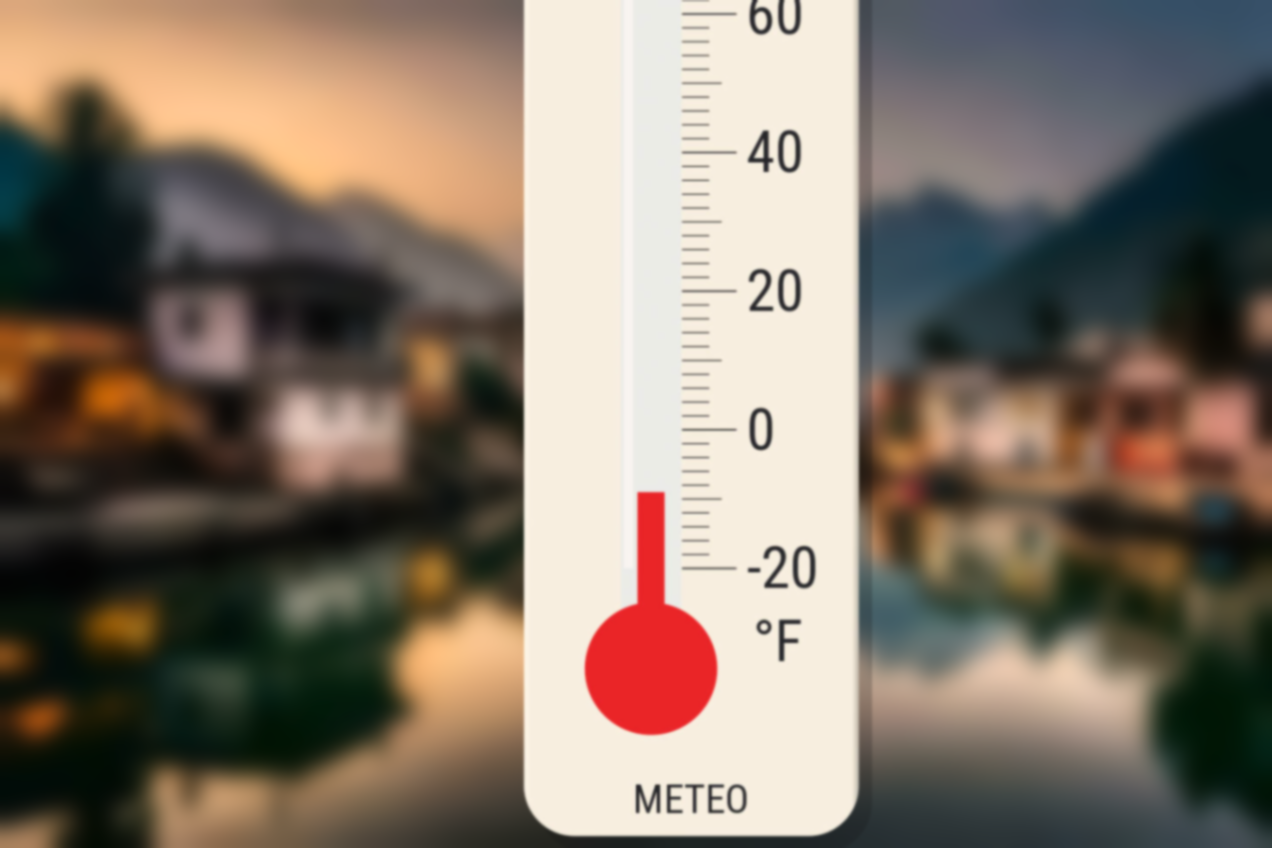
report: -9°F
